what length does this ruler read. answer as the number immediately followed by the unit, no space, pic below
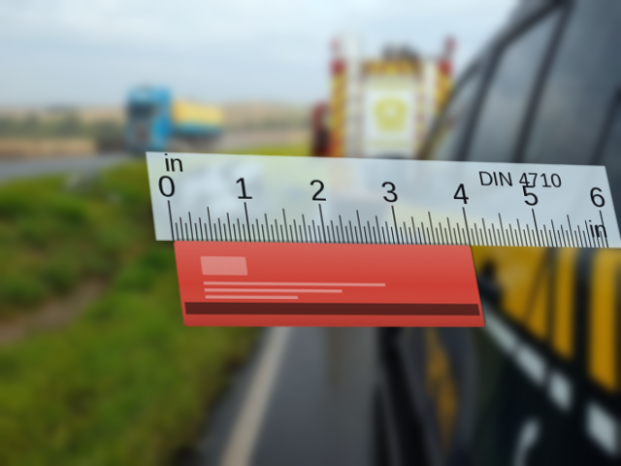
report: 4in
